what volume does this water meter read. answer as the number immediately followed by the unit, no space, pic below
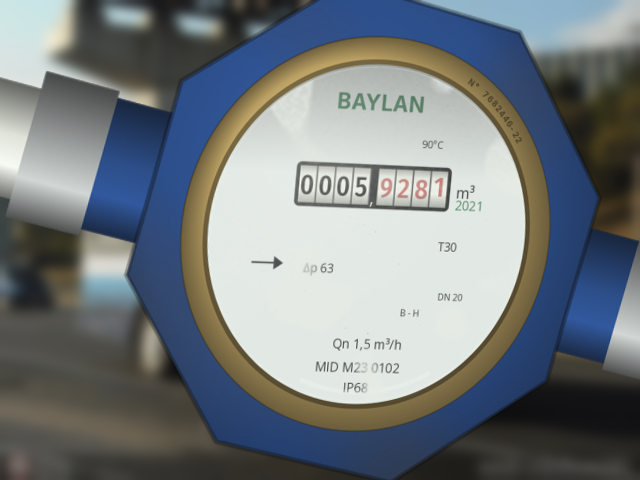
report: 5.9281m³
